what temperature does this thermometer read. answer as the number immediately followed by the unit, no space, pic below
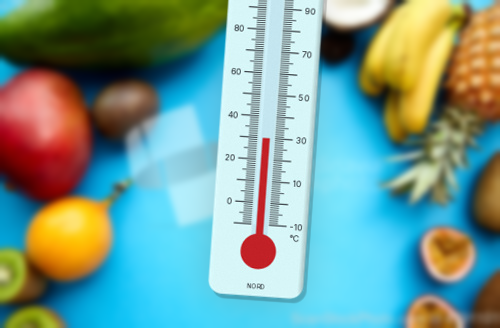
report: 30°C
